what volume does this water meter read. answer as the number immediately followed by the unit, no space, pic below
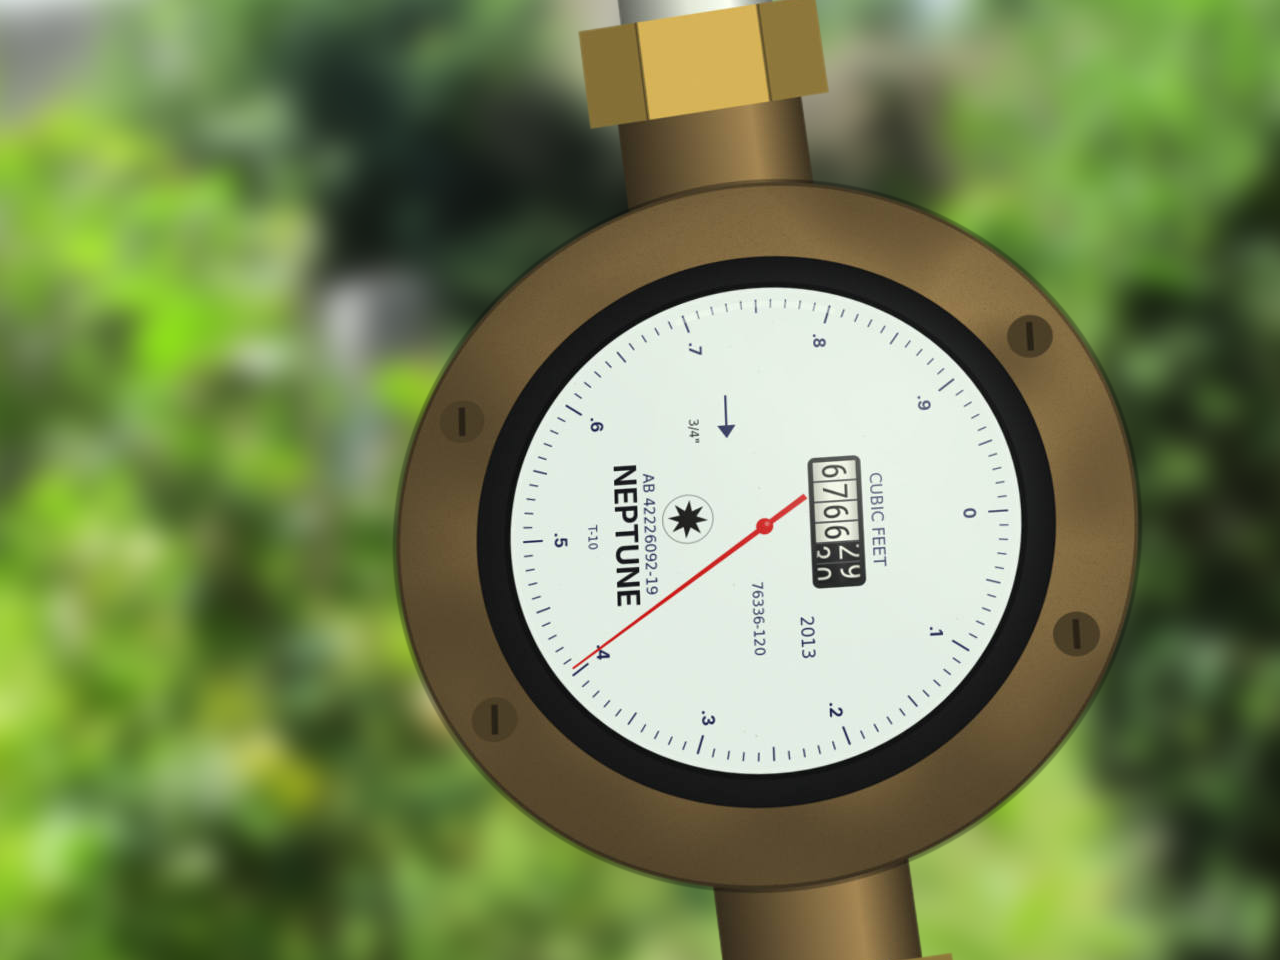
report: 676629.40ft³
